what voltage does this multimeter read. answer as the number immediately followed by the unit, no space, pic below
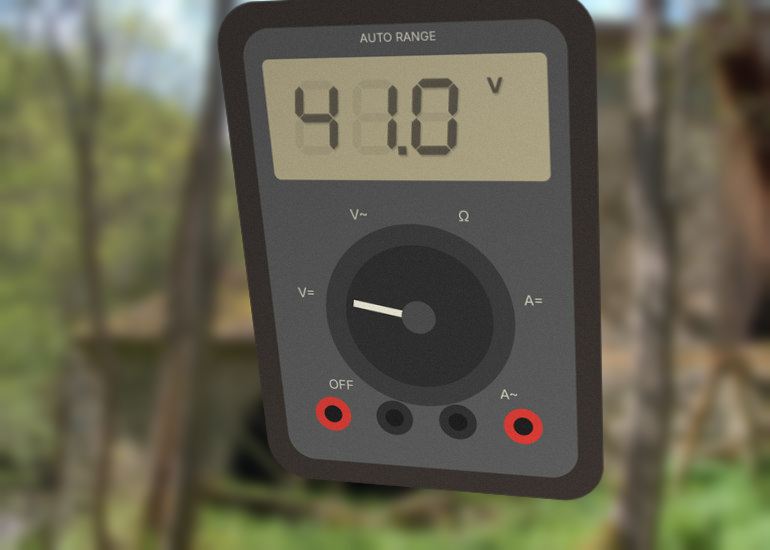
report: 41.0V
